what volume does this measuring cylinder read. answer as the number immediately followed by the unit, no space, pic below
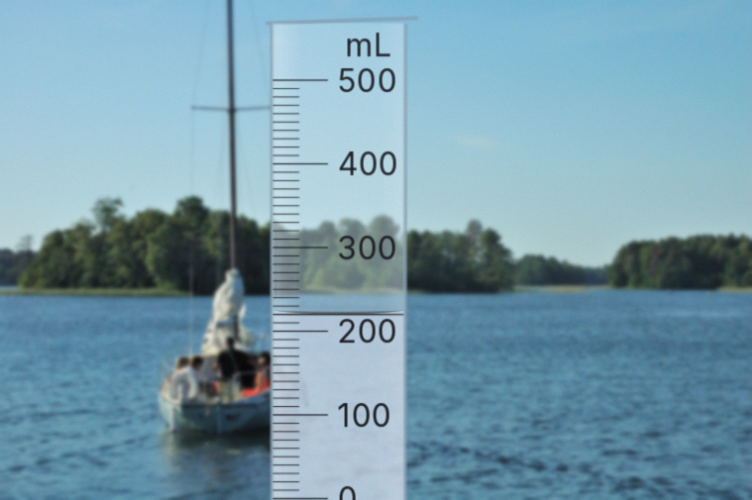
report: 220mL
